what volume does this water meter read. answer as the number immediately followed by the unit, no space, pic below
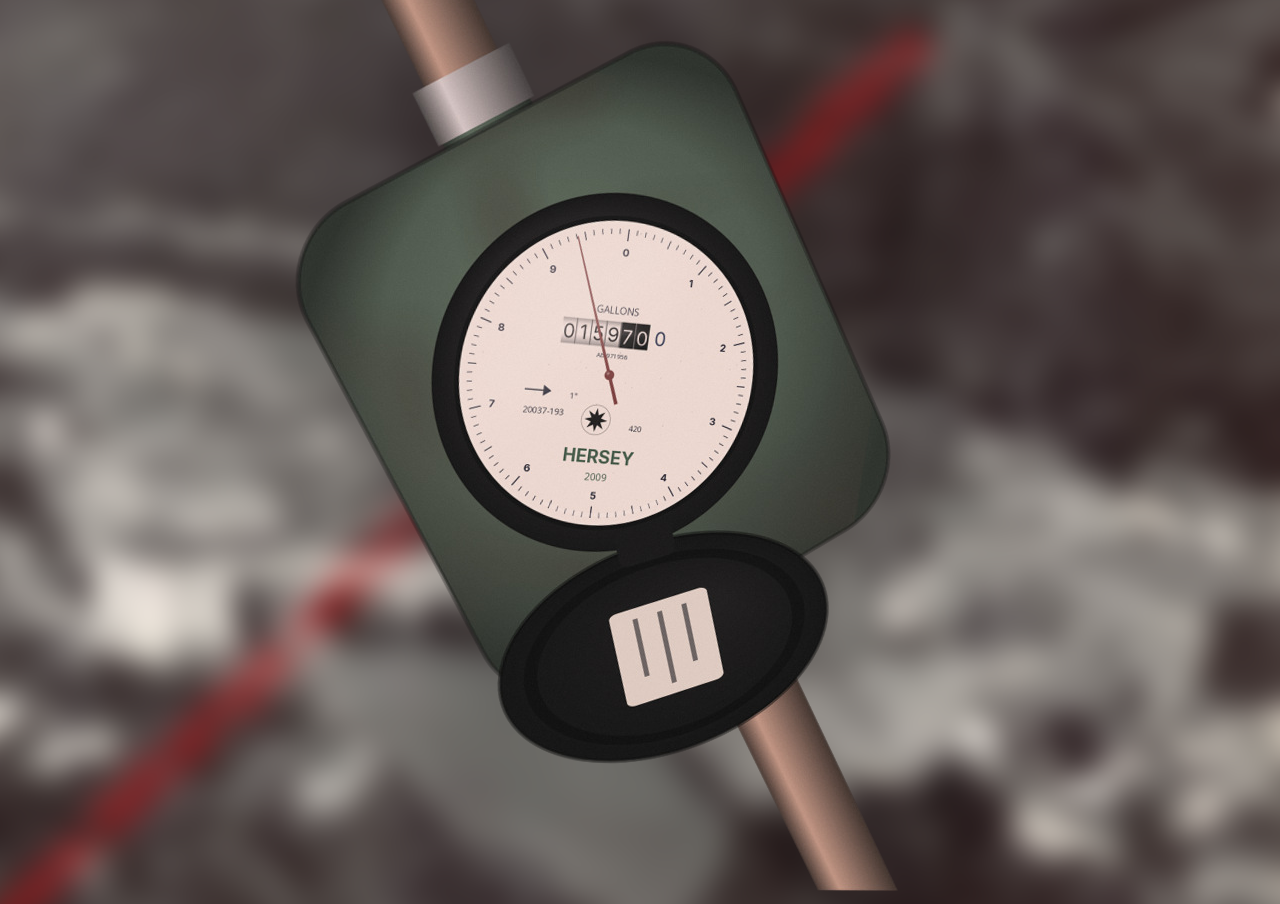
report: 159699.4gal
